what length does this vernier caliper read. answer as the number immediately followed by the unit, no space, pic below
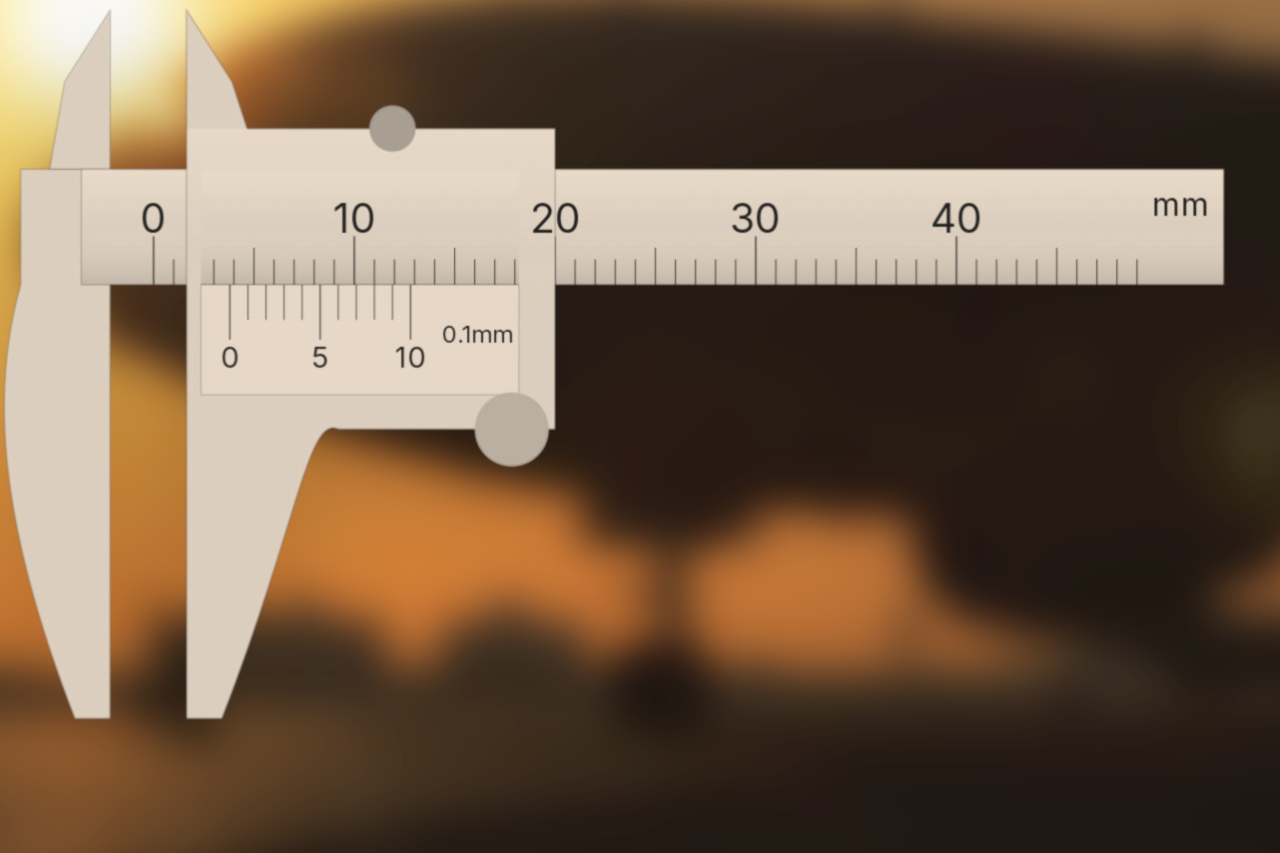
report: 3.8mm
